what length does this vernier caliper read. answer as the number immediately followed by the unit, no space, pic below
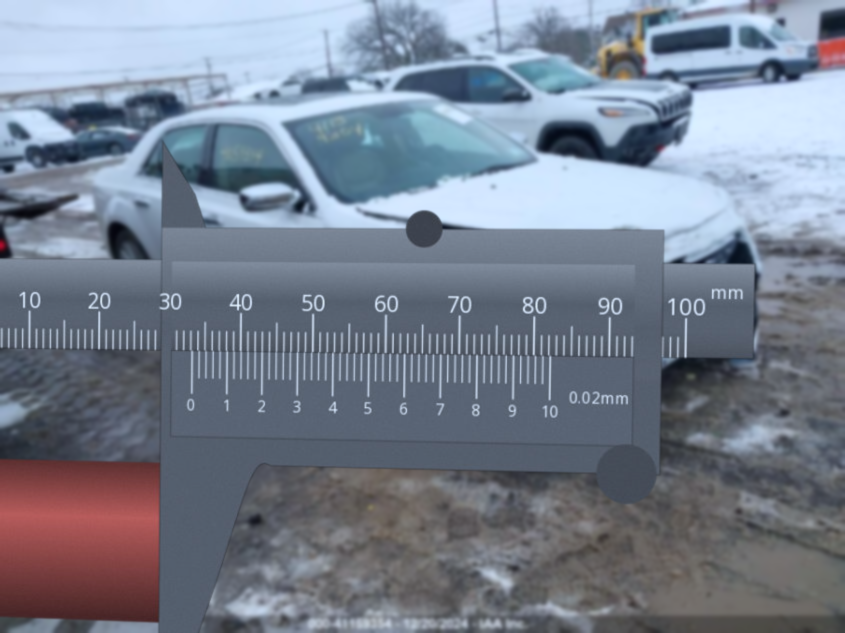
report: 33.2mm
